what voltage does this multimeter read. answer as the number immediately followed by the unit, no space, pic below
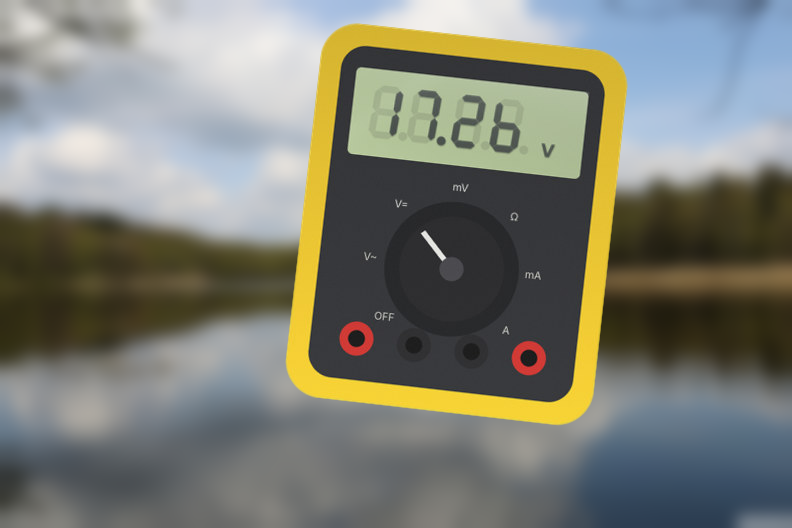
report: 17.26V
